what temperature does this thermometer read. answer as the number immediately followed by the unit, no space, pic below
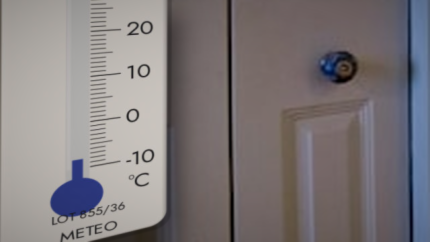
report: -8°C
